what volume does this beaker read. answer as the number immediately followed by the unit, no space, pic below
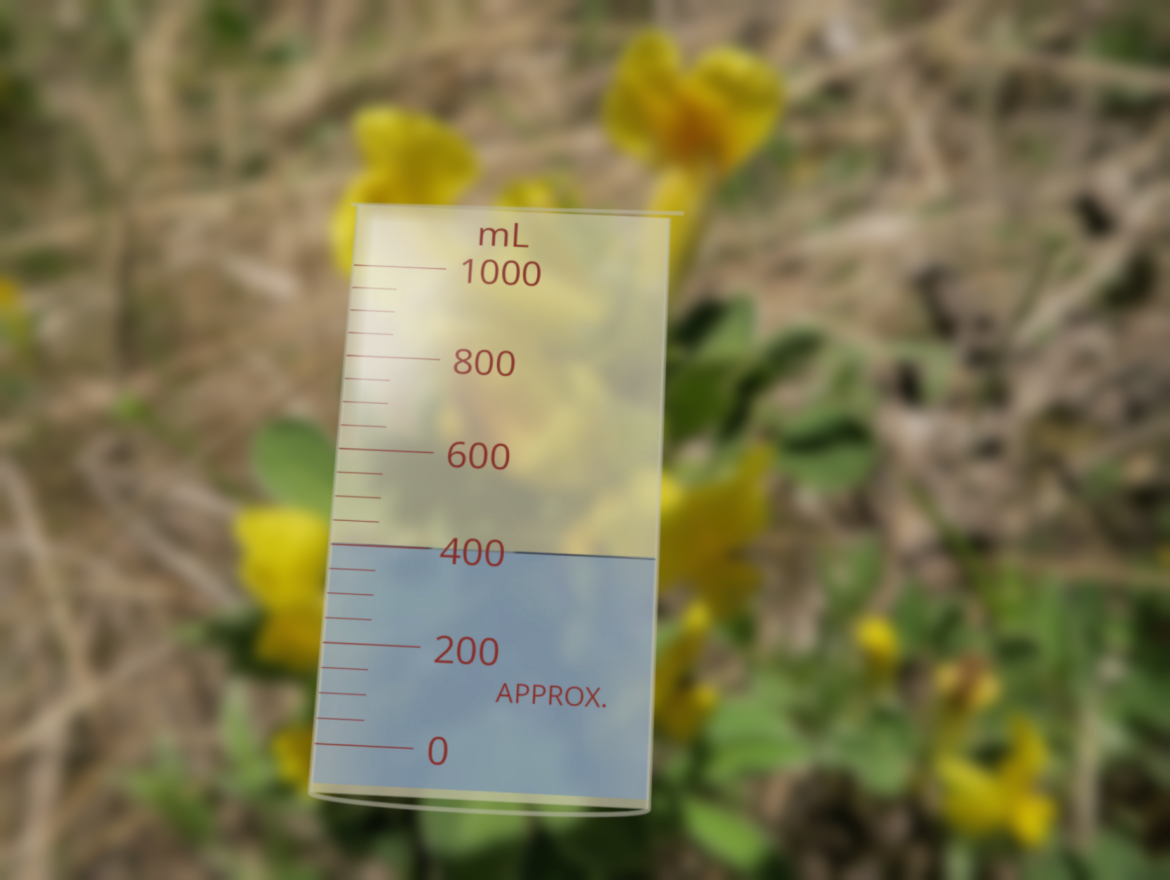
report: 400mL
